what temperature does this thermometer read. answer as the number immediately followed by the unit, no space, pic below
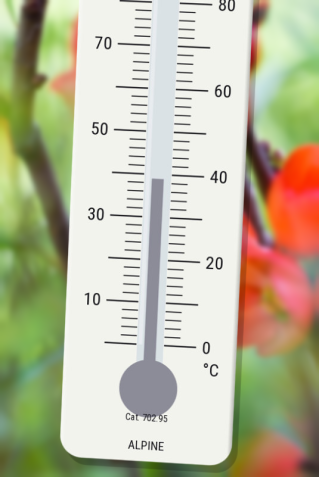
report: 39°C
